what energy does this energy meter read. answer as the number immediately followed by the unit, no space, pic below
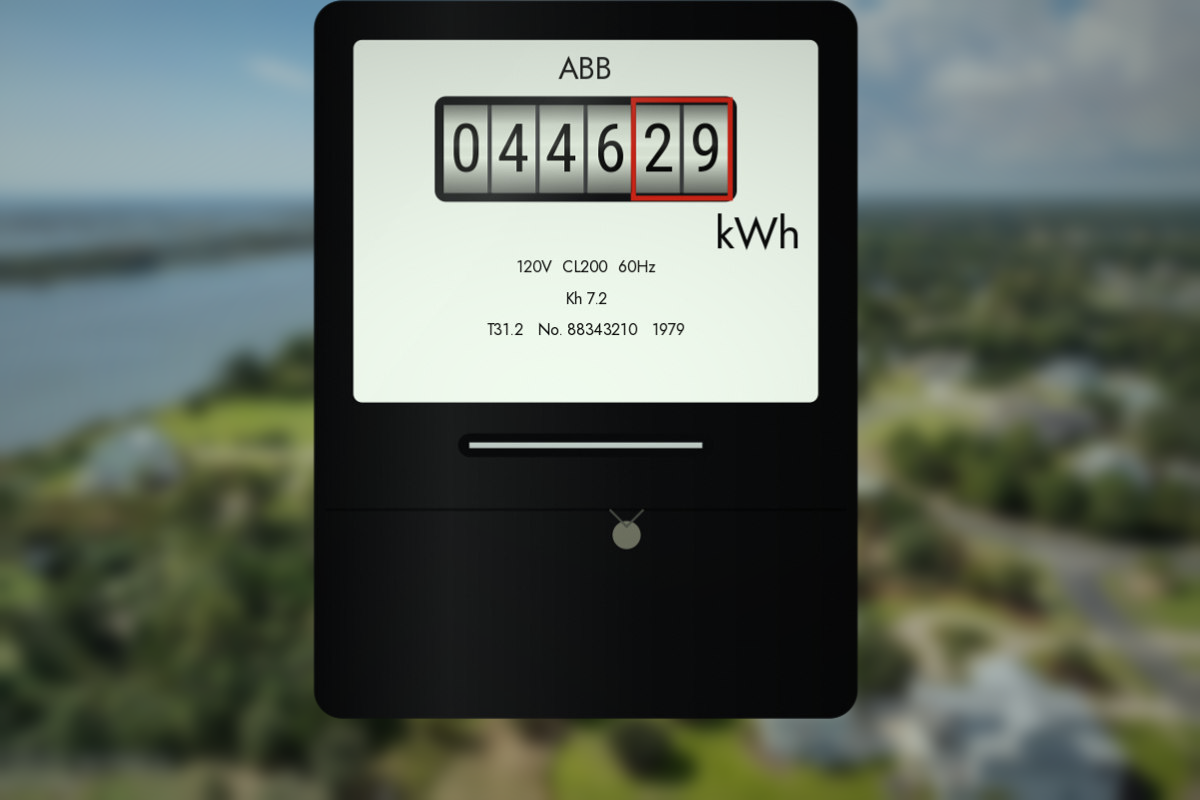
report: 446.29kWh
